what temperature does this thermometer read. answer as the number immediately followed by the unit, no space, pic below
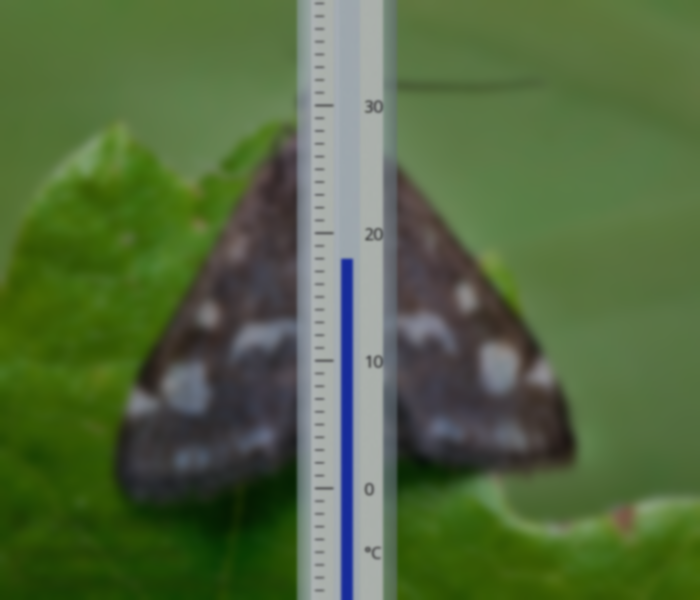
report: 18°C
